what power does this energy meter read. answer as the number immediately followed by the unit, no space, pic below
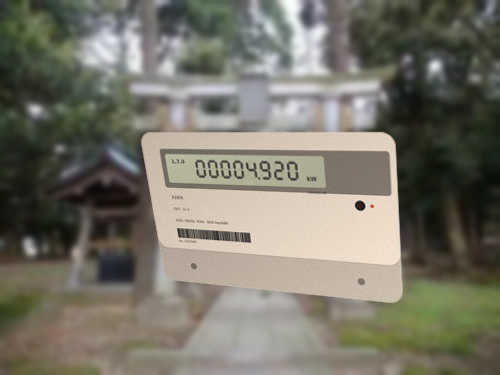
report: 4.920kW
